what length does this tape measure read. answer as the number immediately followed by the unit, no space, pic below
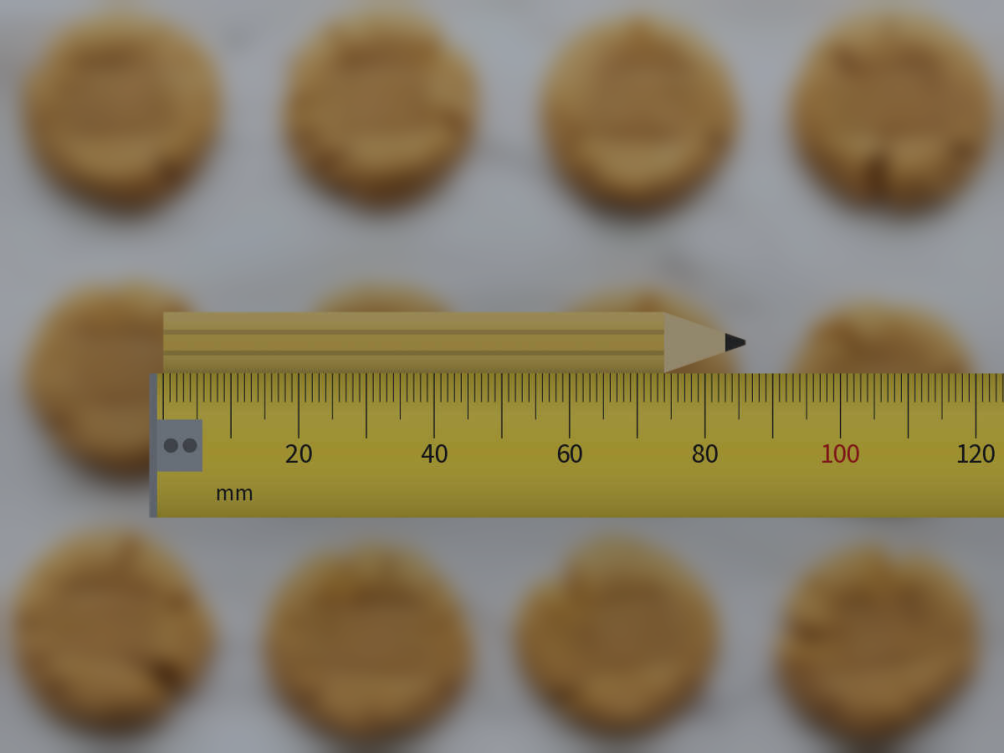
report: 86mm
